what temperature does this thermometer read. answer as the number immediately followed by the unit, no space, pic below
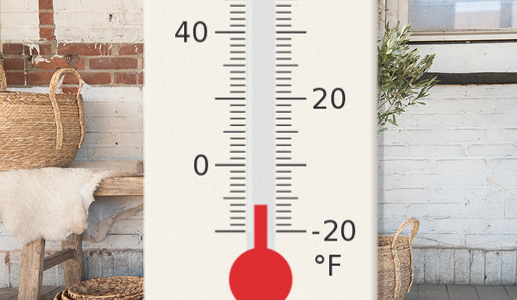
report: -12°F
